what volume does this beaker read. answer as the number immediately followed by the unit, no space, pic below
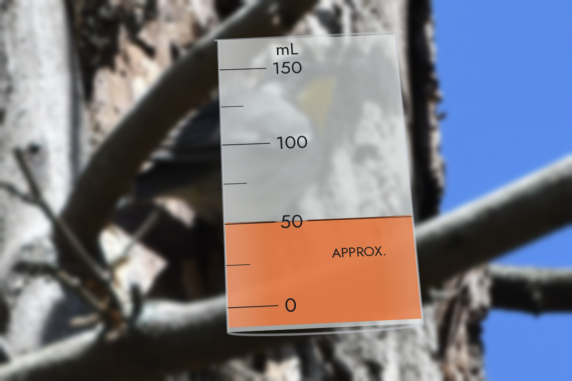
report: 50mL
